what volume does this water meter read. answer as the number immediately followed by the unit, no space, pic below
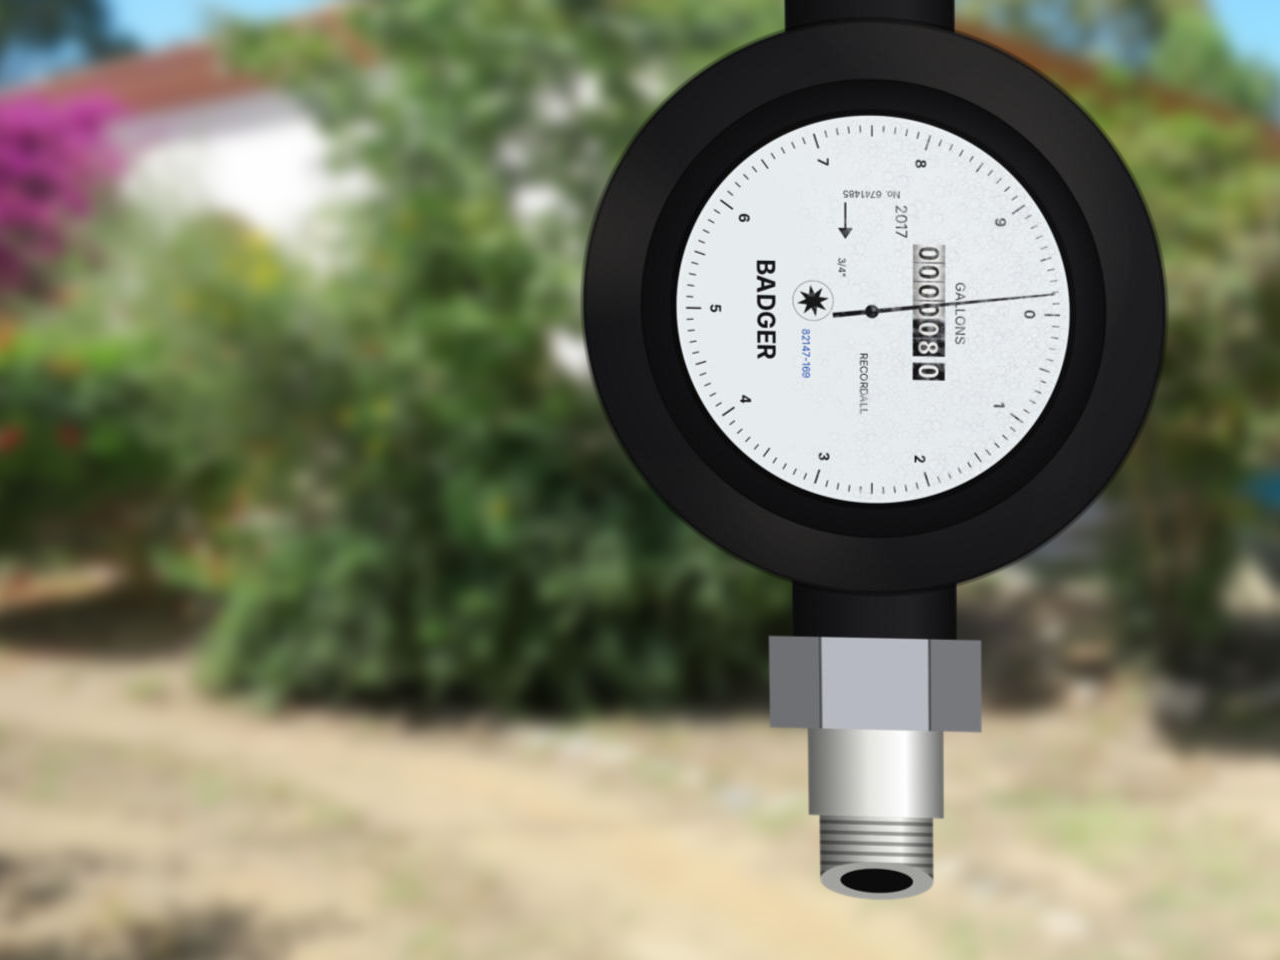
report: 79.8gal
